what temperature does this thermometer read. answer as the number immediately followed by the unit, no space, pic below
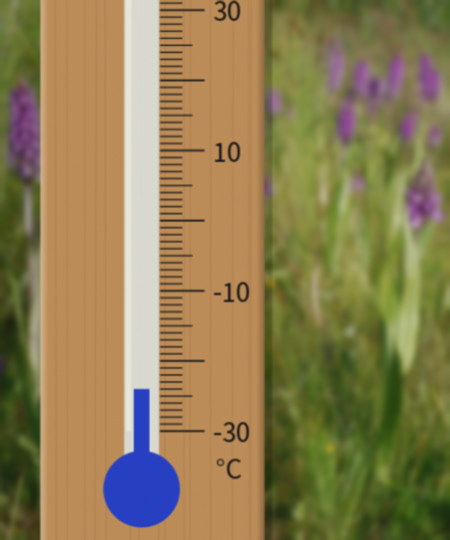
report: -24°C
